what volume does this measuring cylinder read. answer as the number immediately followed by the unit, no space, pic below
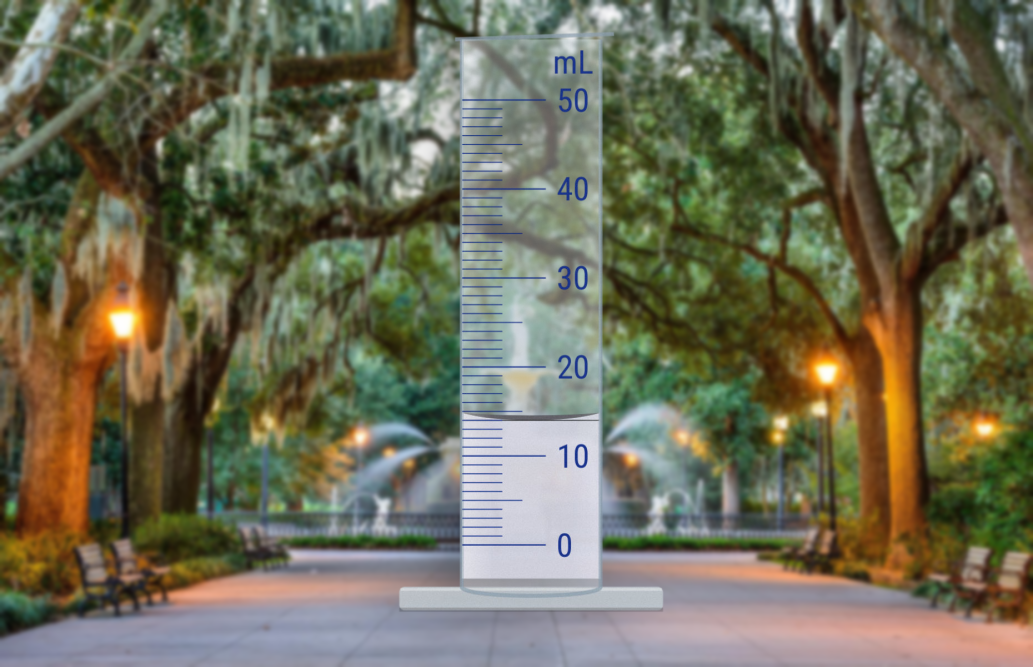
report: 14mL
